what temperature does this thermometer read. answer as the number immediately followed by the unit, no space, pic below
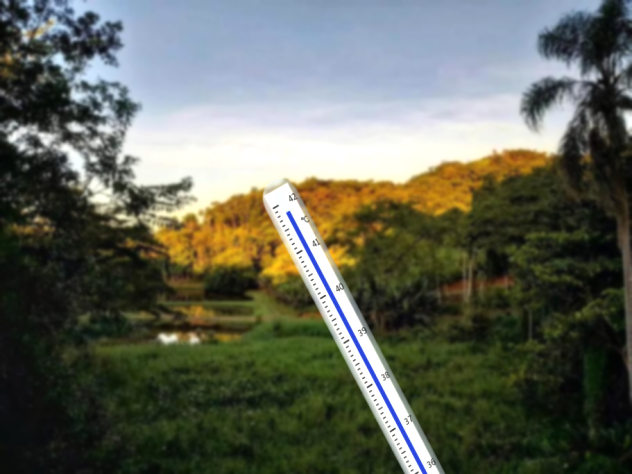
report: 41.8°C
